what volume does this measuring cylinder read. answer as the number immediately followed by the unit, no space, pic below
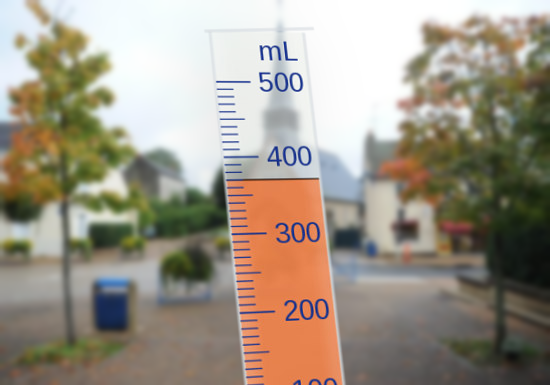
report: 370mL
